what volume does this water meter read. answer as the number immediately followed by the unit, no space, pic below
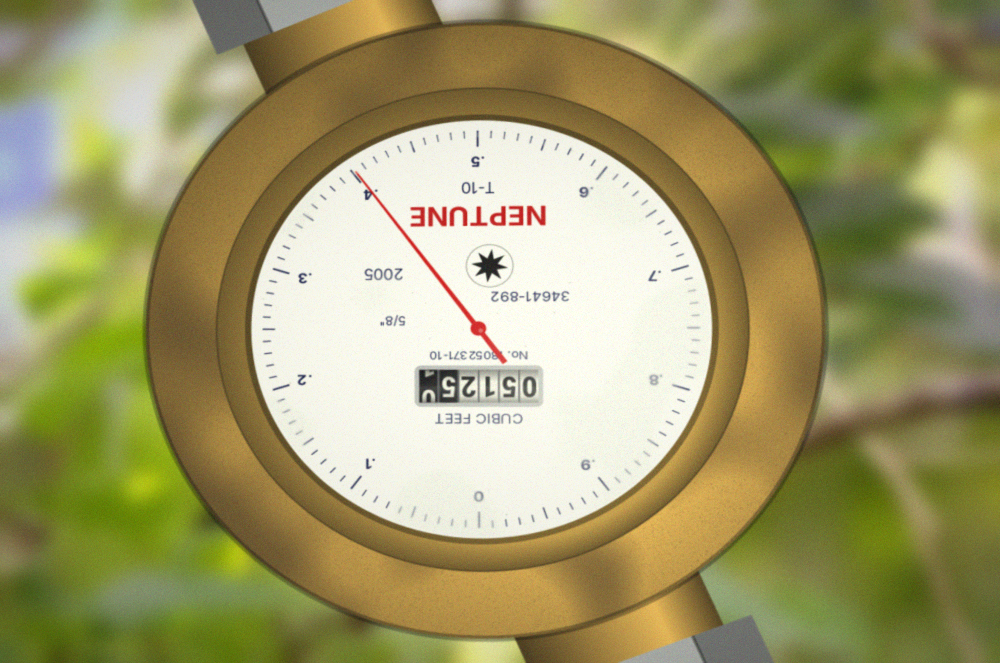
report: 51250.40ft³
